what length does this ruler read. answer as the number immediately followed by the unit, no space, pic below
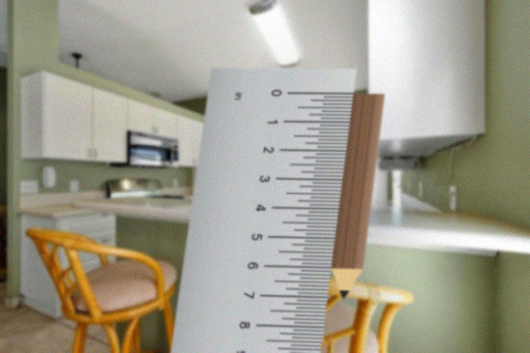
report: 7in
